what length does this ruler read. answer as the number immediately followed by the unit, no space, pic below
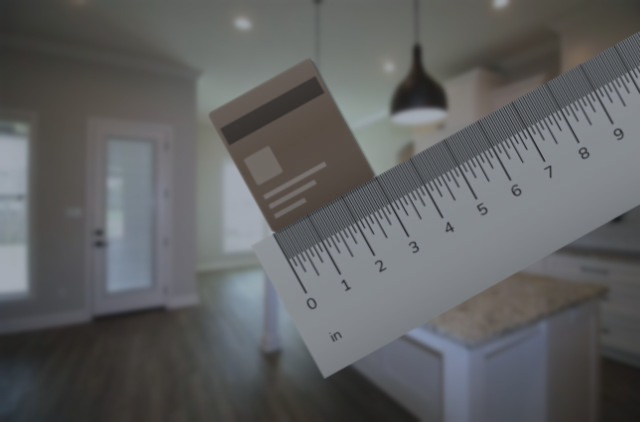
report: 3in
